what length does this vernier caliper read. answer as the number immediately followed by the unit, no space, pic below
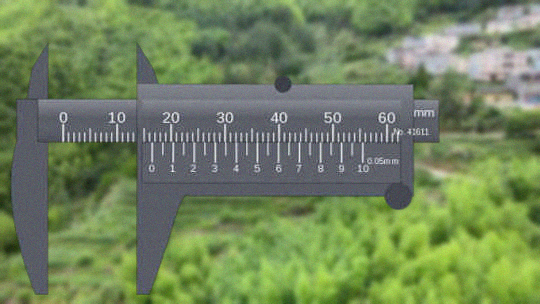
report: 16.5mm
